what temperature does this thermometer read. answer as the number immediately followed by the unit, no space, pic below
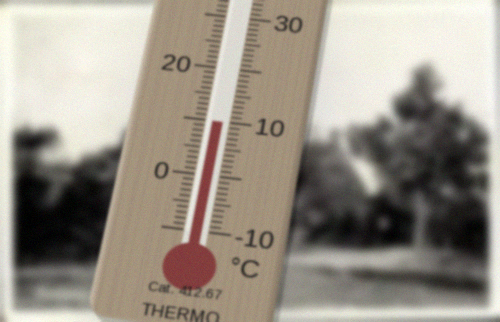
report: 10°C
